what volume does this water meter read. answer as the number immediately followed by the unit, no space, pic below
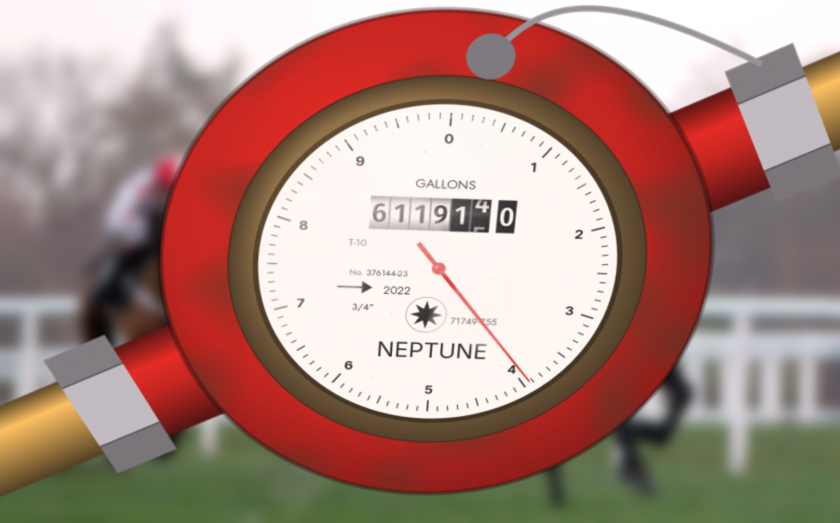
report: 6119143.9gal
